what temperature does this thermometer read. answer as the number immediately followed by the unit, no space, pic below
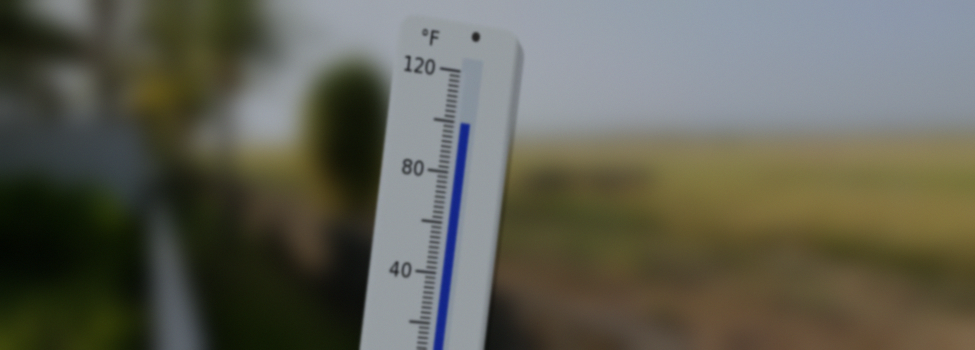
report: 100°F
